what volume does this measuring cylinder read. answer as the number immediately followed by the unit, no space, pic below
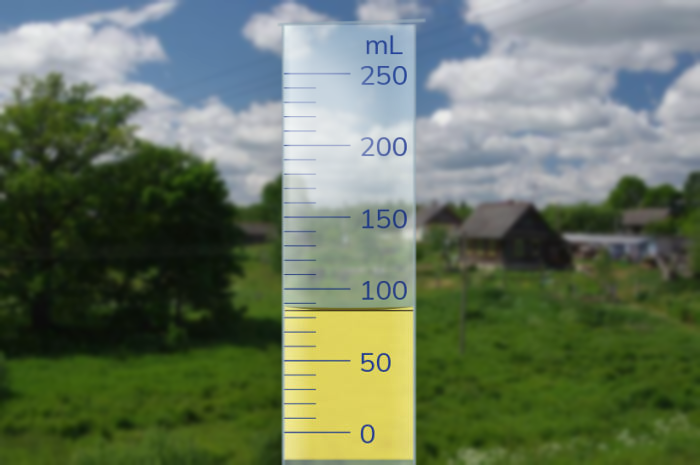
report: 85mL
